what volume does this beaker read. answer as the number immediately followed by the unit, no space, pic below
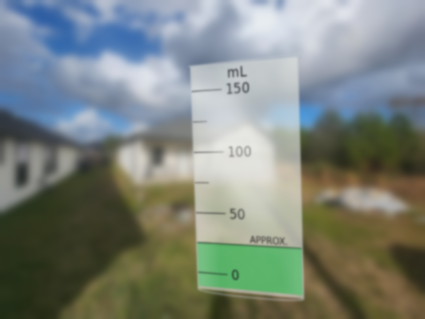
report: 25mL
